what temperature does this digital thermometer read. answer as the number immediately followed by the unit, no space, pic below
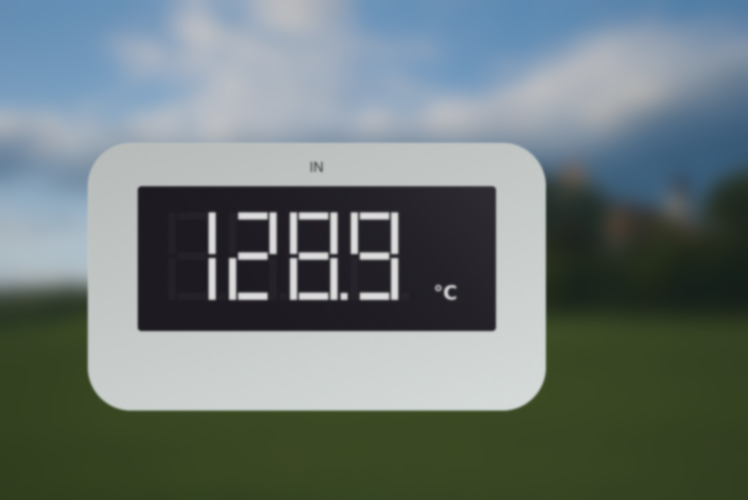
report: 128.9°C
